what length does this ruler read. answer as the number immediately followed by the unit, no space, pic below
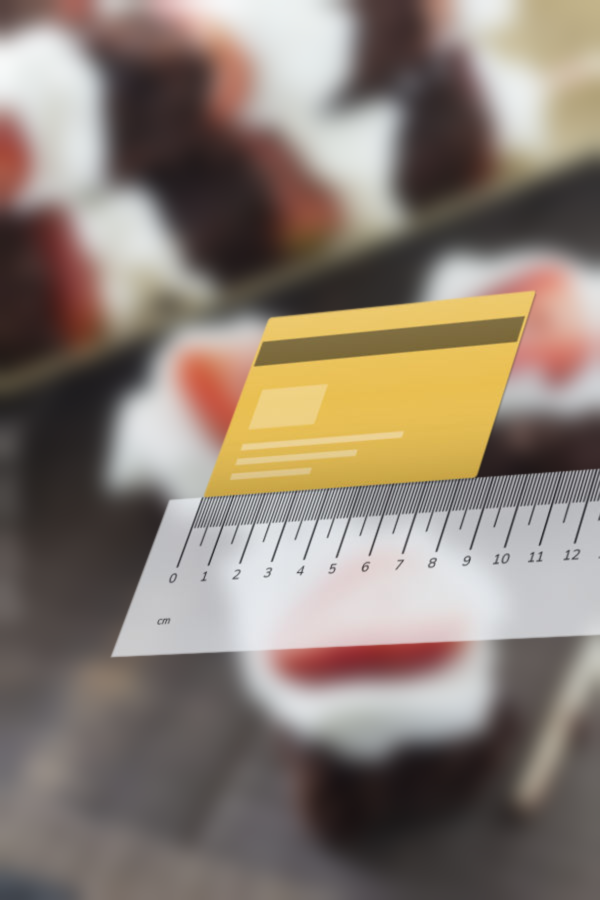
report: 8.5cm
